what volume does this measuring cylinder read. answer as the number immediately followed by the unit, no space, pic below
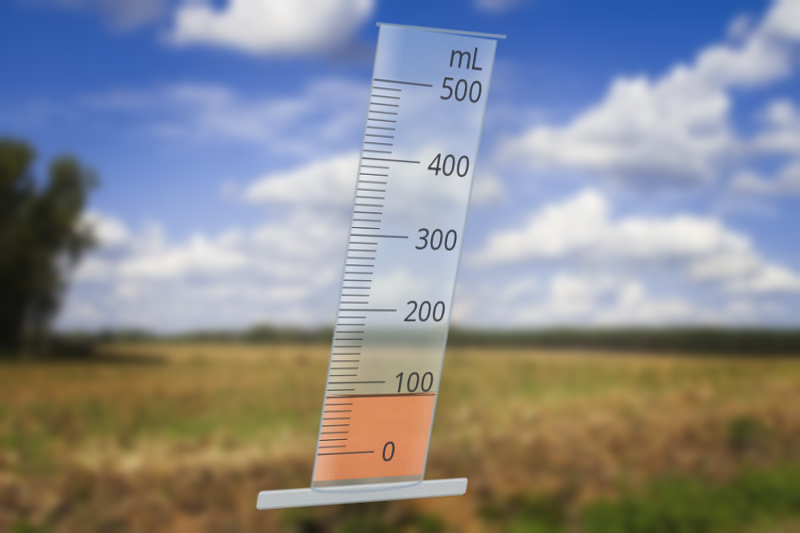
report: 80mL
